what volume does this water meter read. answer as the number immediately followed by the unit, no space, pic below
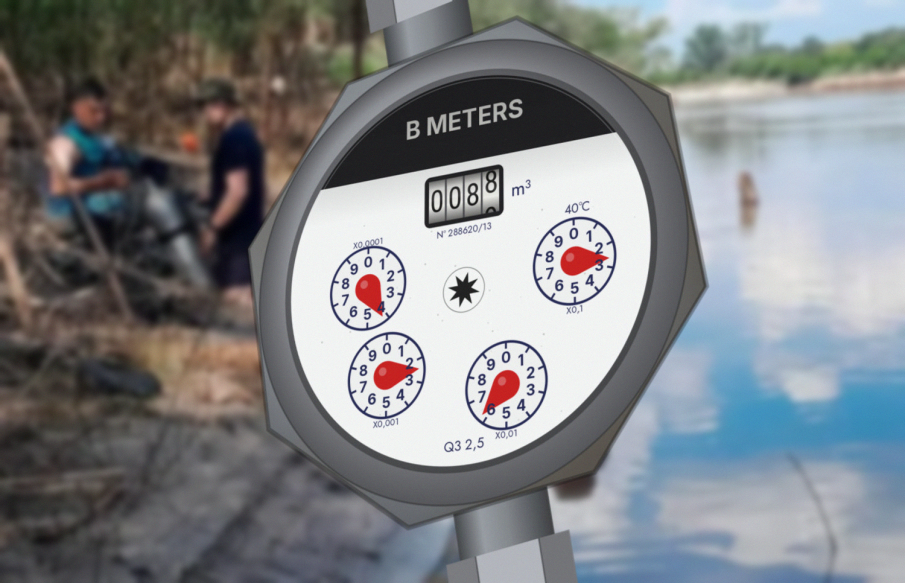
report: 88.2624m³
